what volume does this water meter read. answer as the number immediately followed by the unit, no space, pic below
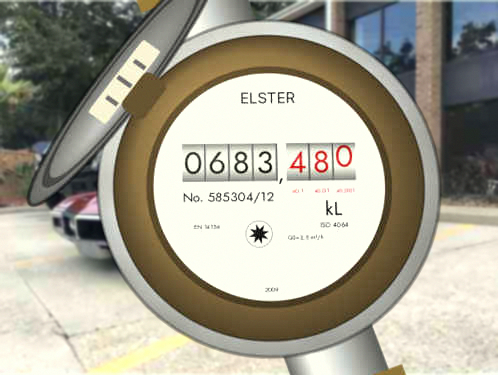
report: 683.480kL
